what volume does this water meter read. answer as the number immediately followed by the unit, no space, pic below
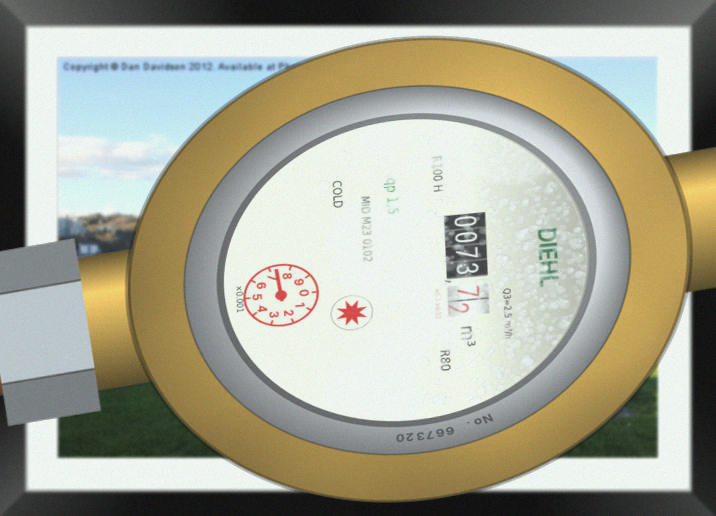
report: 73.717m³
